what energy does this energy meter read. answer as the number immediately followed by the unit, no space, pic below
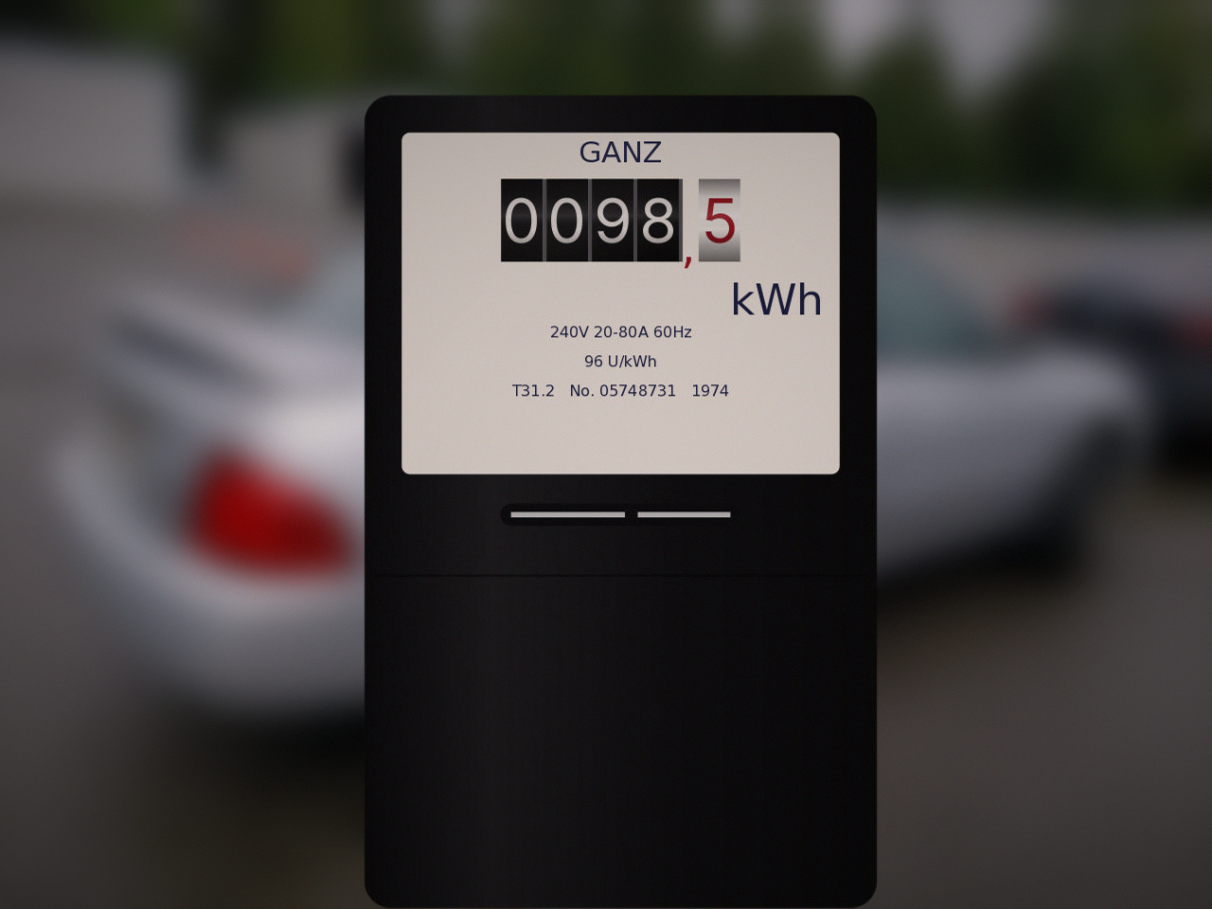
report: 98.5kWh
